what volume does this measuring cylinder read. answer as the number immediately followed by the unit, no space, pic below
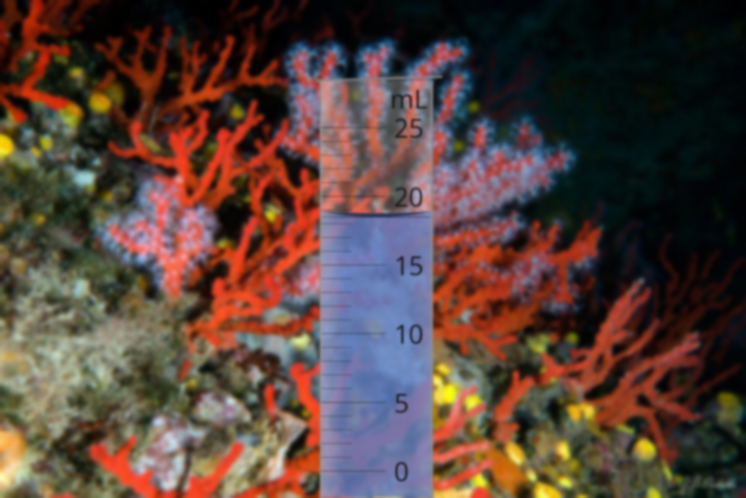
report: 18.5mL
